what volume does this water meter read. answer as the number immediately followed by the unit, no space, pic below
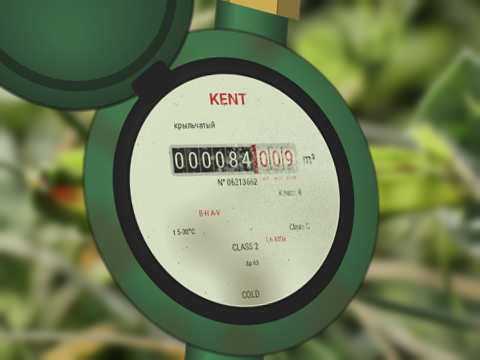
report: 84.009m³
